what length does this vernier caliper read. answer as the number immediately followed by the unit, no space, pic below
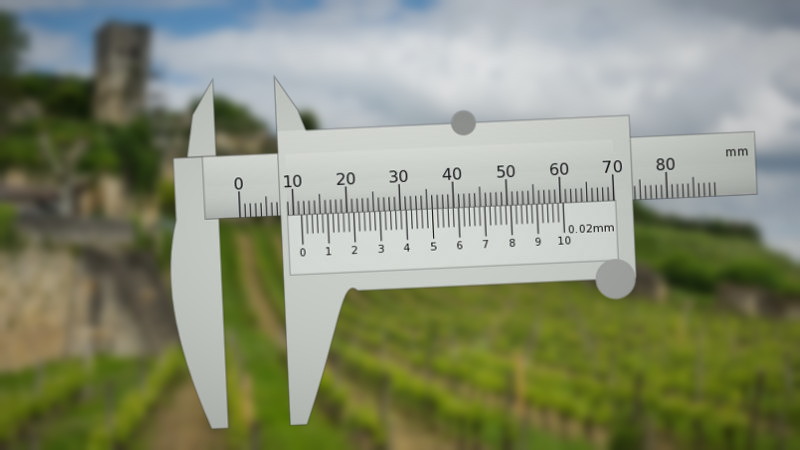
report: 11.5mm
